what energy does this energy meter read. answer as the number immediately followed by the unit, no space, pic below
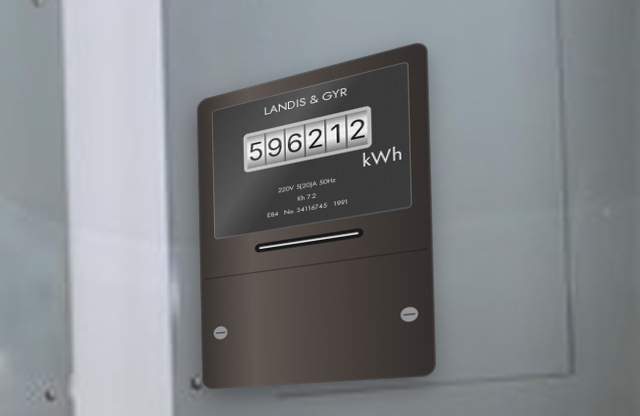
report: 596212kWh
